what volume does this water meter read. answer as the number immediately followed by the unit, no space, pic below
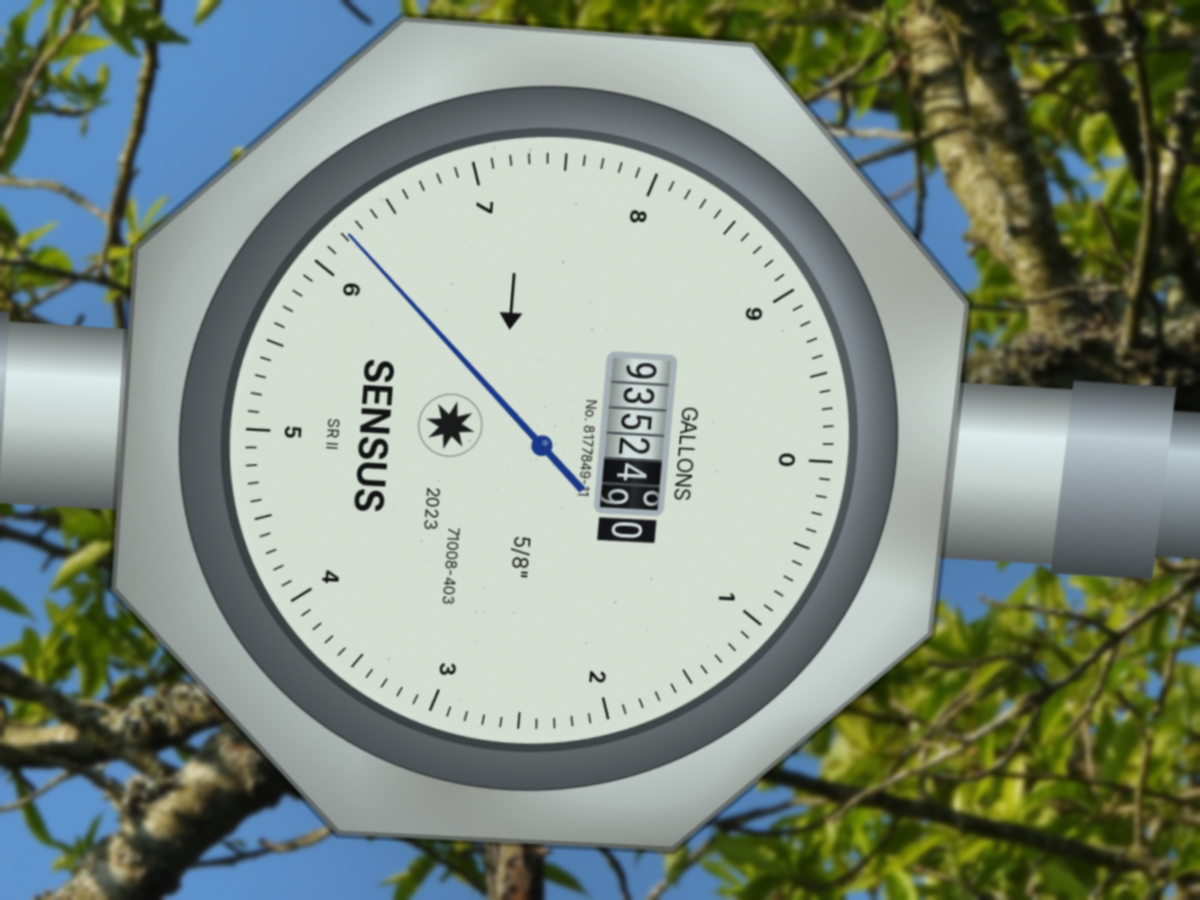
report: 9352486.2gal
